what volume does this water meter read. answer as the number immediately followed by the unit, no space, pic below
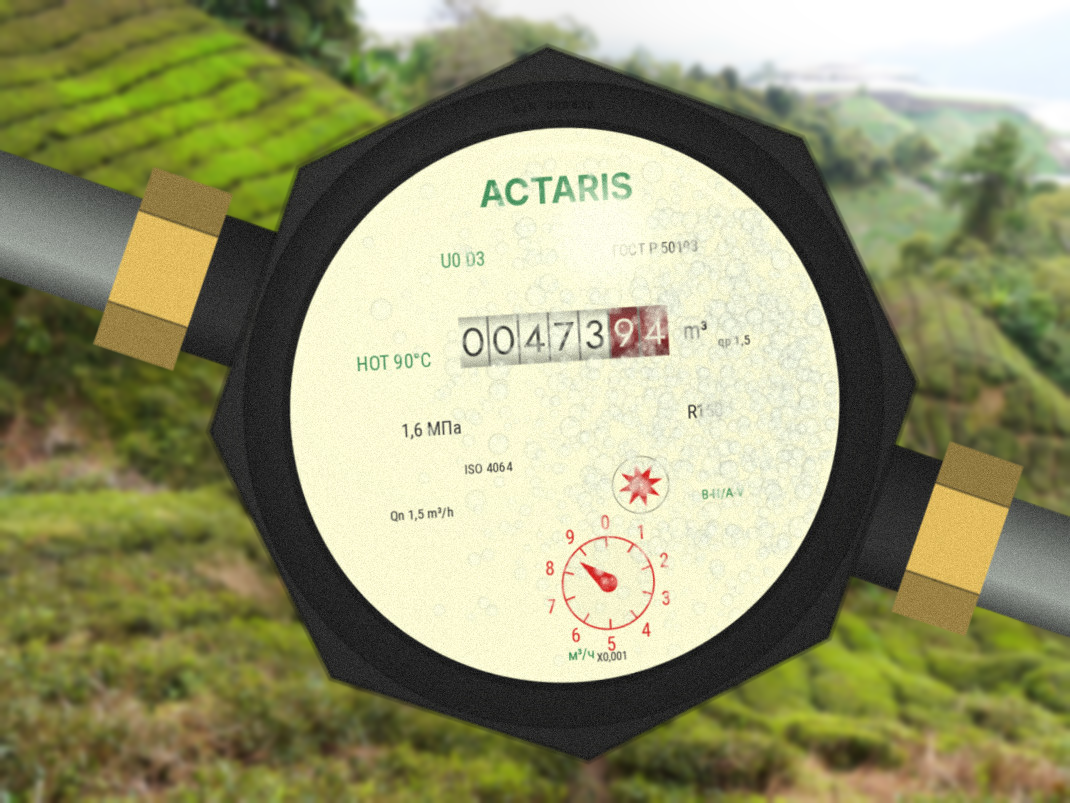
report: 473.948m³
